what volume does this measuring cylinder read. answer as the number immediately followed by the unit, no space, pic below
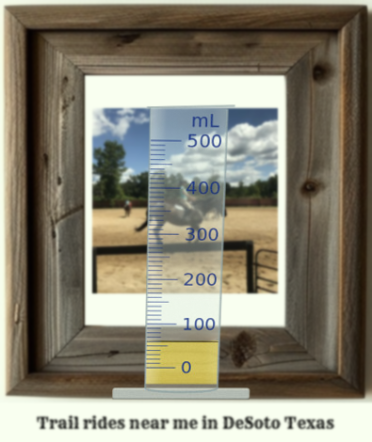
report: 60mL
